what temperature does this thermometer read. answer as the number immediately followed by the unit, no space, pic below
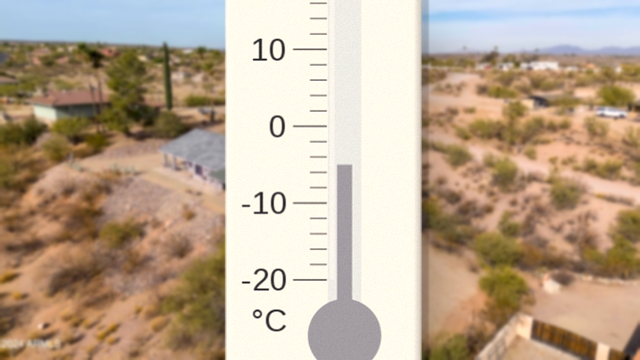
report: -5°C
